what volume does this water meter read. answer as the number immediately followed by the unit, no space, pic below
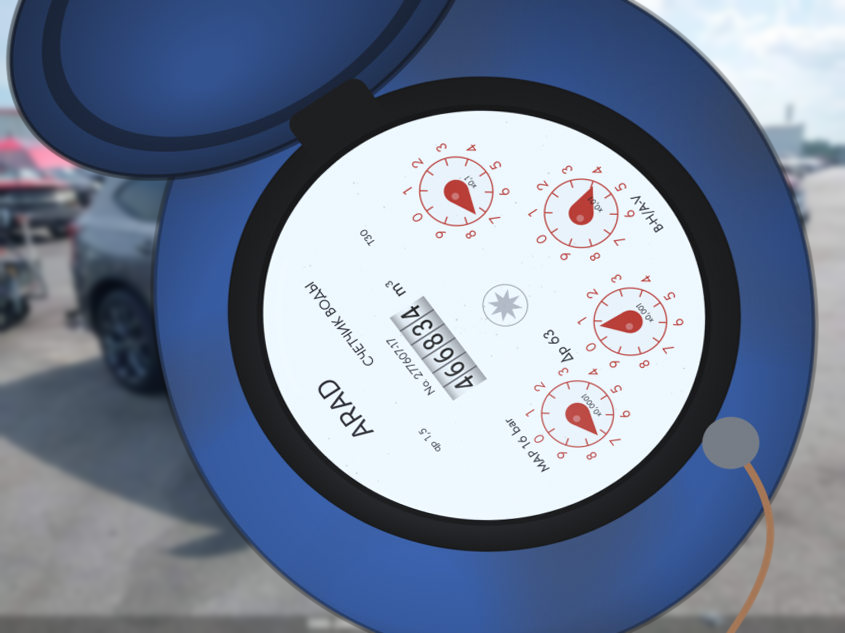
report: 466834.7407m³
